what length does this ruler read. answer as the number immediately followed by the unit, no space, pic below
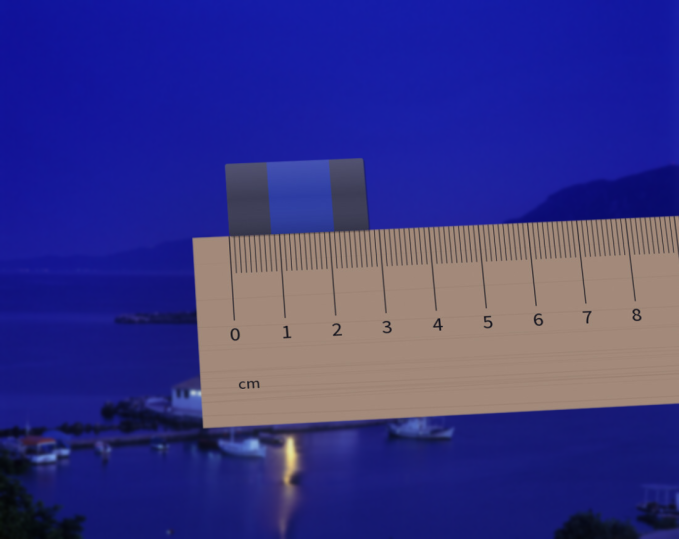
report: 2.8cm
